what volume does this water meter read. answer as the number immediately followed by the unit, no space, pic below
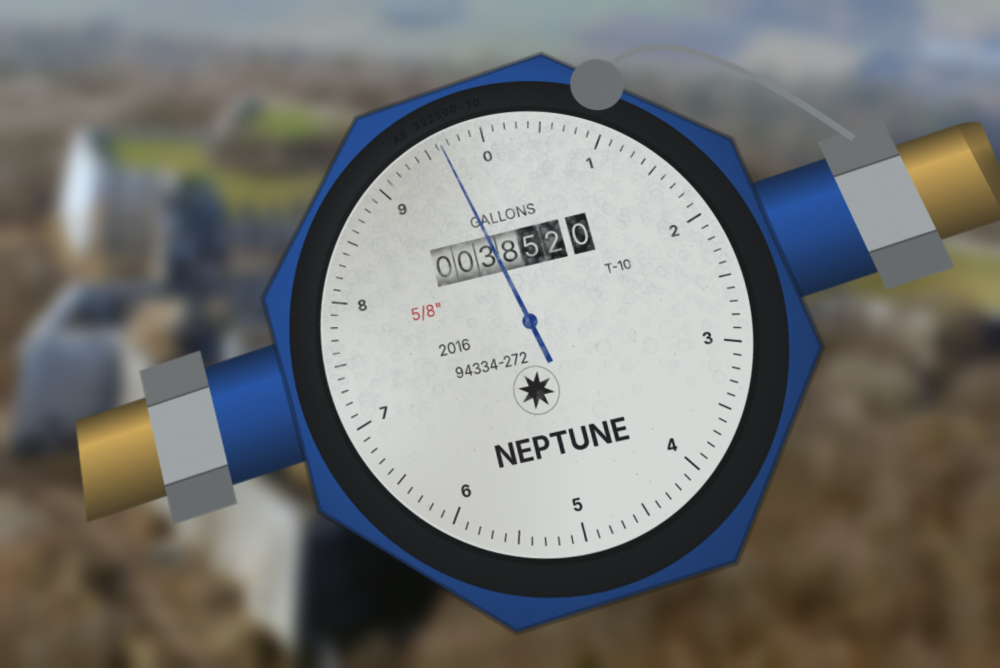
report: 38519.6gal
